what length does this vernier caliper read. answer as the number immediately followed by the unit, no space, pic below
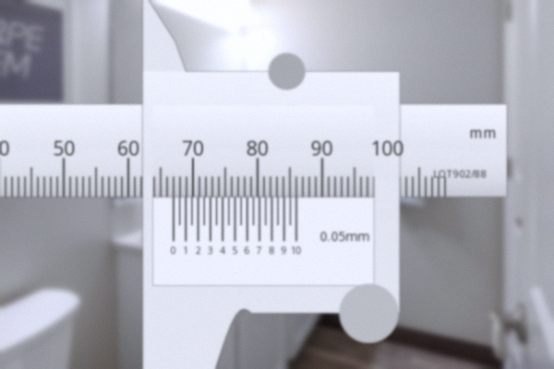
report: 67.0mm
